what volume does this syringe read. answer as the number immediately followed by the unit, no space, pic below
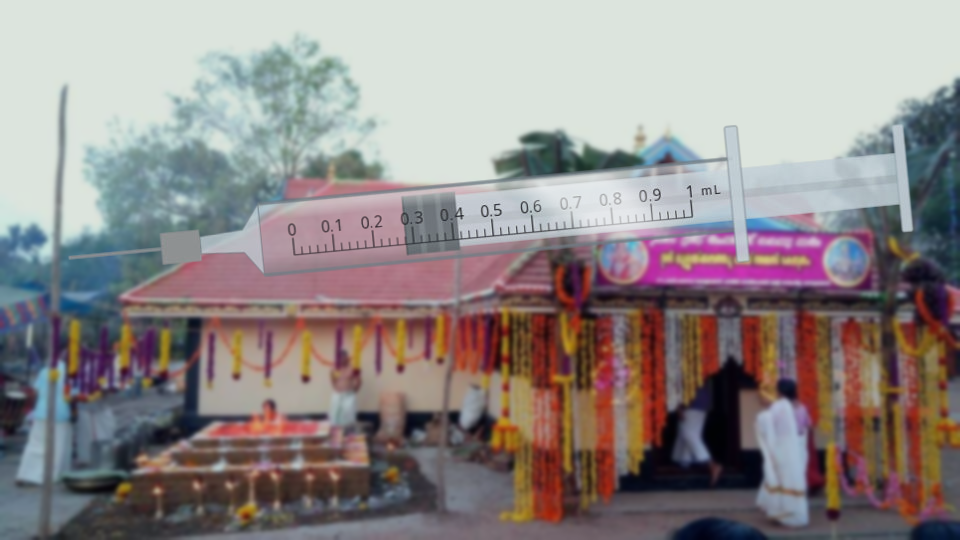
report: 0.28mL
